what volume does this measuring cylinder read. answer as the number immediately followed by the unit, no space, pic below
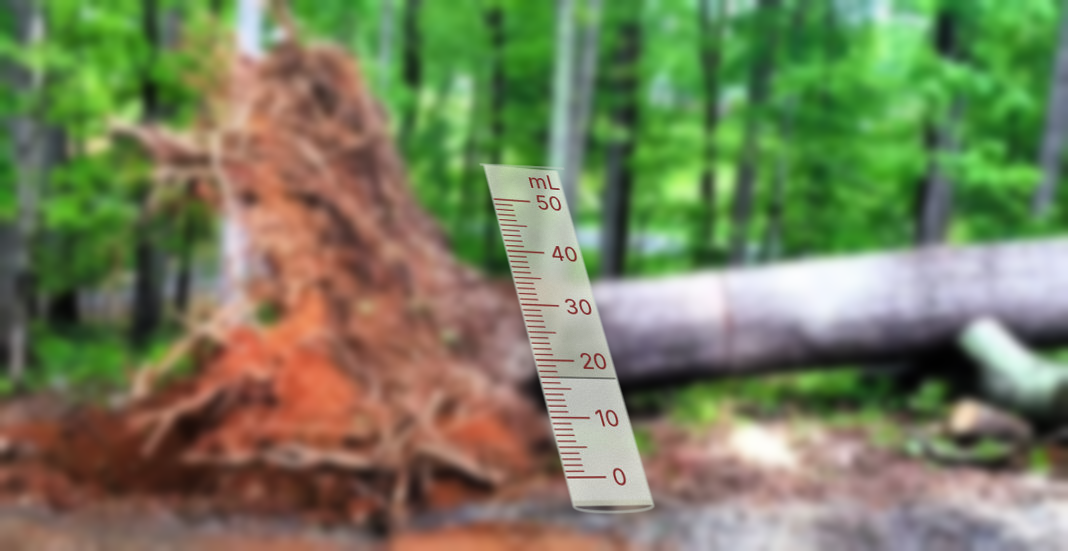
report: 17mL
